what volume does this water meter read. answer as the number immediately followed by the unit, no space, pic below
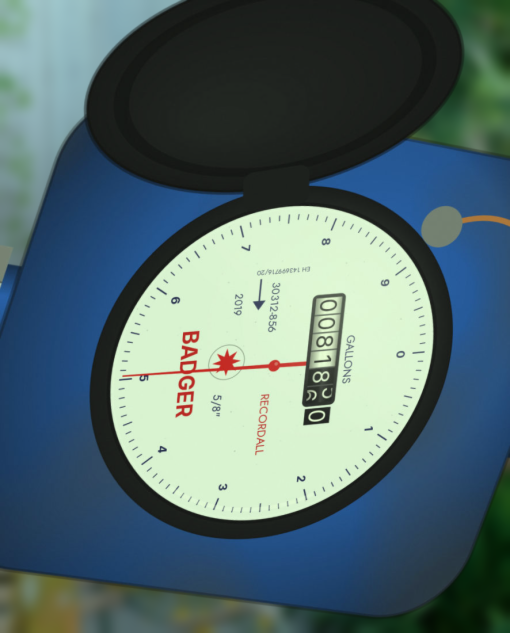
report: 81855.0gal
